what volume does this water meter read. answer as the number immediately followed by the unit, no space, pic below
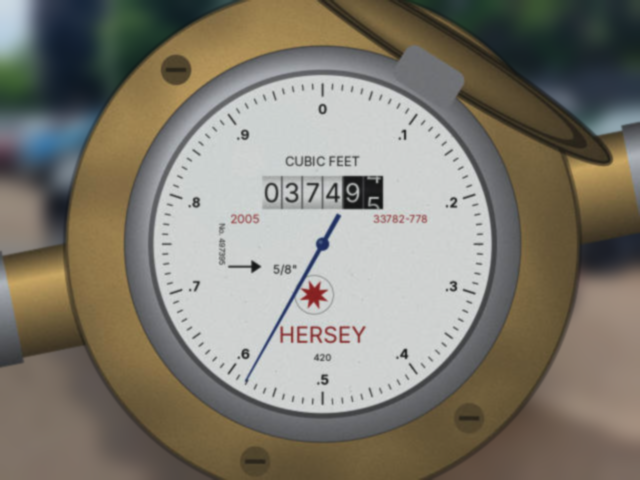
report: 37494.58ft³
